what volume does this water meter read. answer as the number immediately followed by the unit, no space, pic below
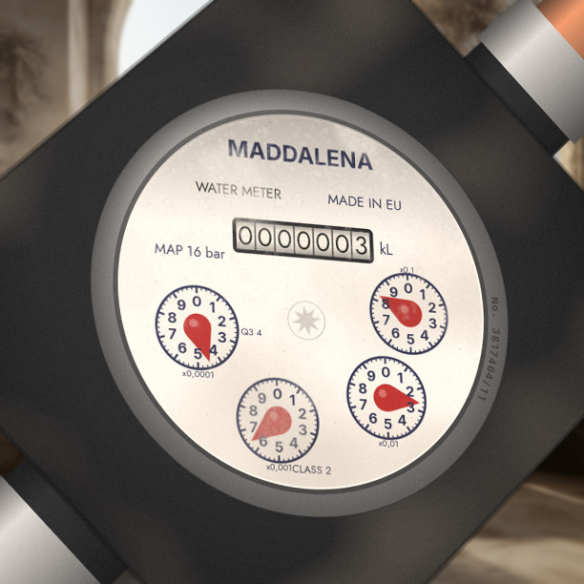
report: 3.8264kL
